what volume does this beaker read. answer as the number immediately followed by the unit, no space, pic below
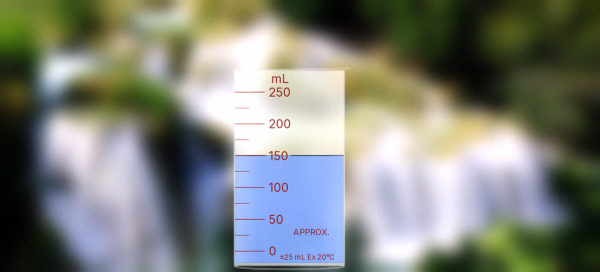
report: 150mL
